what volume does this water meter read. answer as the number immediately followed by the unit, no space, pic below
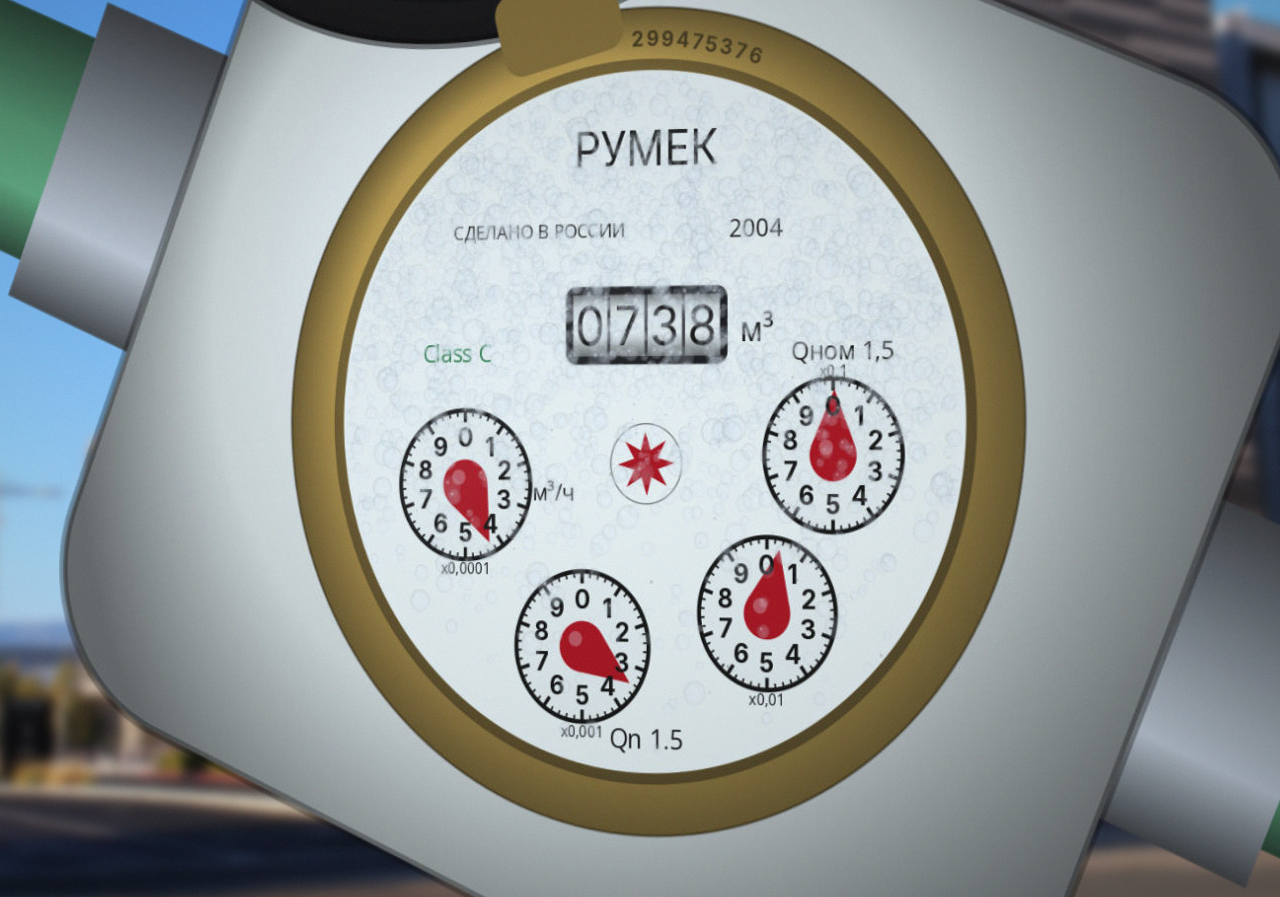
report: 738.0034m³
